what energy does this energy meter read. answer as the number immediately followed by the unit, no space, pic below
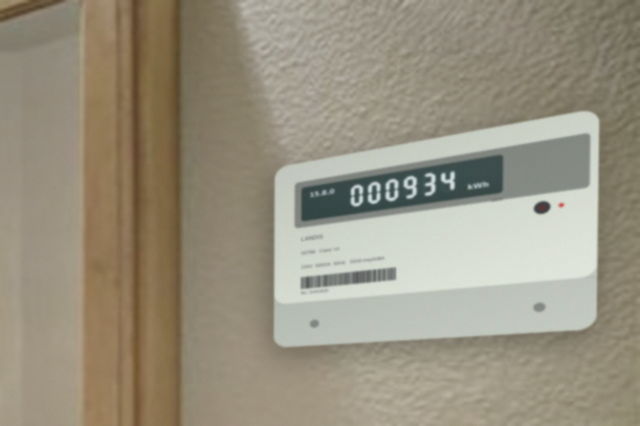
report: 934kWh
